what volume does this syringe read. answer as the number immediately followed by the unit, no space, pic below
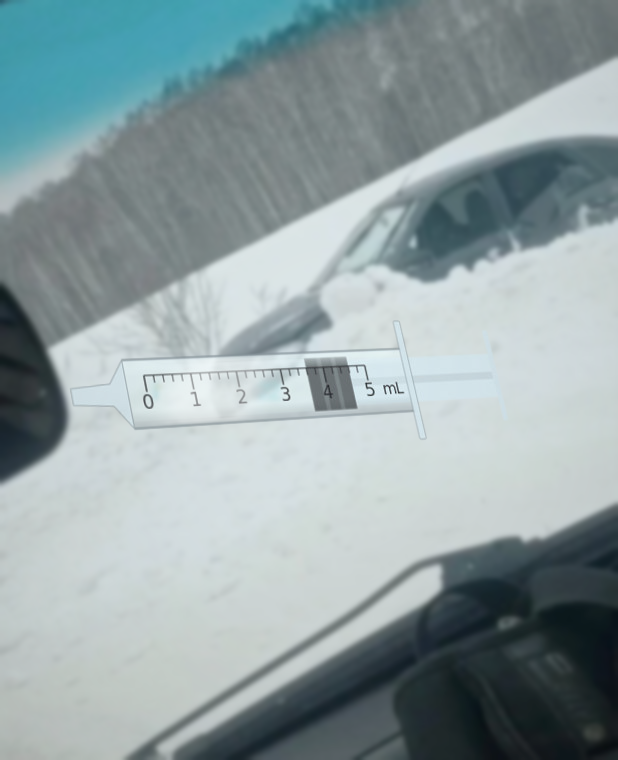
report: 3.6mL
